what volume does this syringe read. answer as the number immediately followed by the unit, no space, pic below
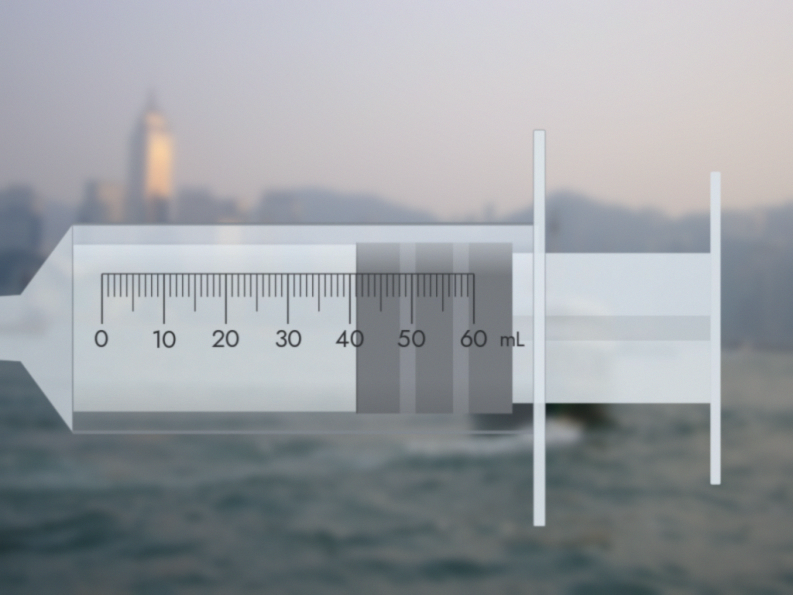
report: 41mL
